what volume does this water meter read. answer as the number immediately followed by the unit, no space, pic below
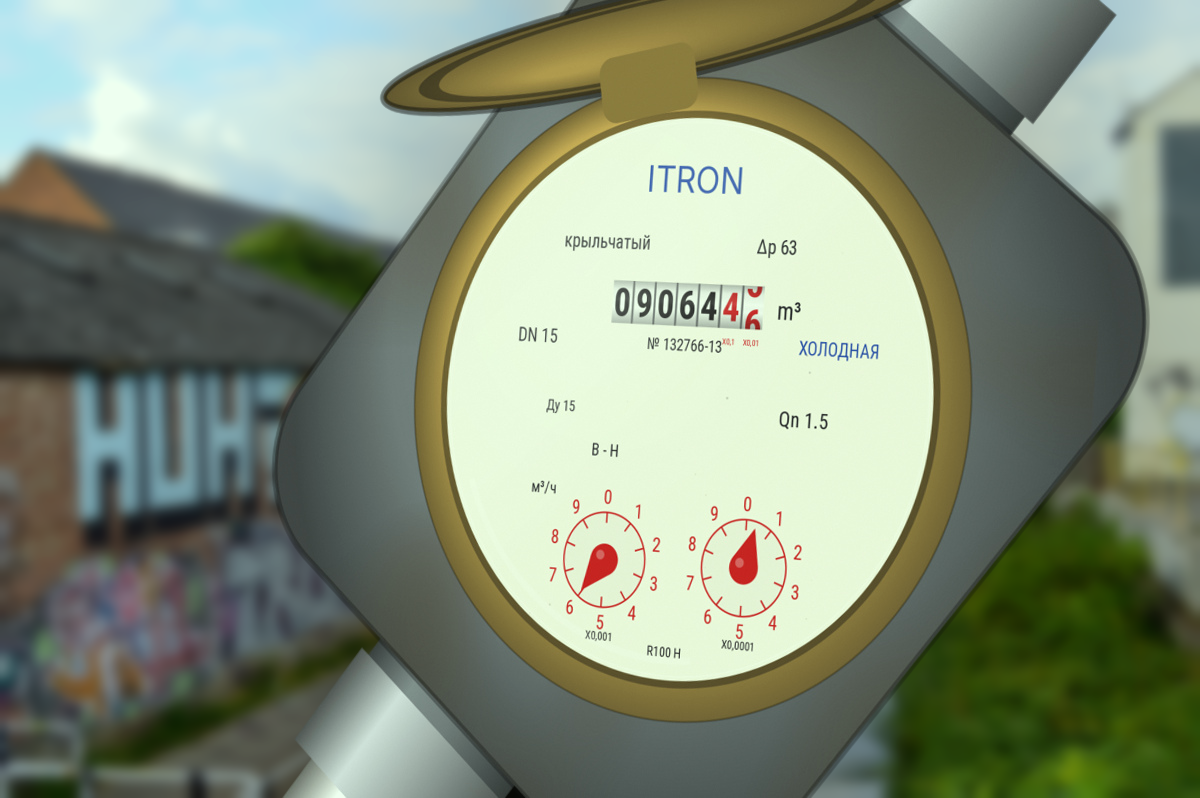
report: 9064.4560m³
